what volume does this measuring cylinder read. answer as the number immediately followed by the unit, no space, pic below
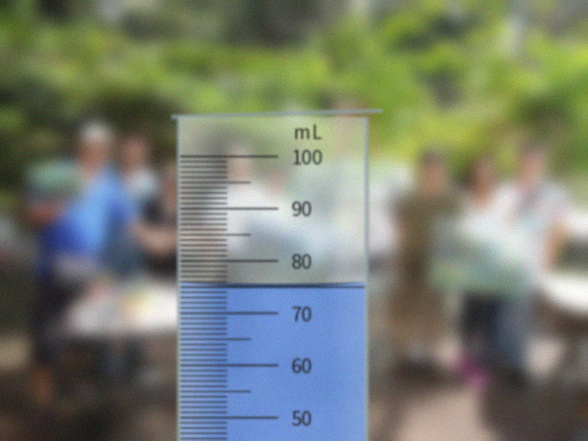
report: 75mL
